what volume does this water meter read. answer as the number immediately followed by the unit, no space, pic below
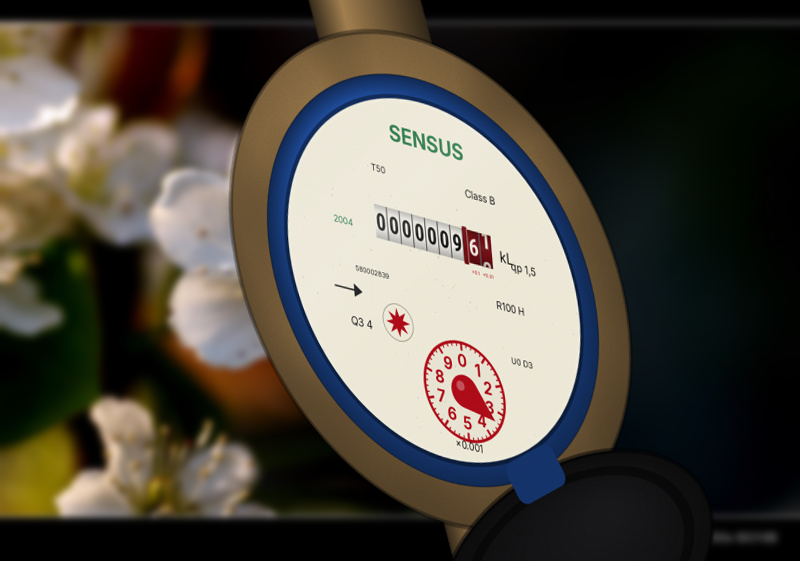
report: 9.613kL
